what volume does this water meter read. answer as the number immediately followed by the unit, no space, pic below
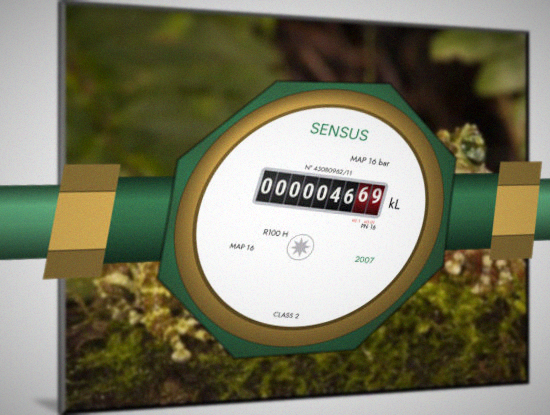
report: 46.69kL
